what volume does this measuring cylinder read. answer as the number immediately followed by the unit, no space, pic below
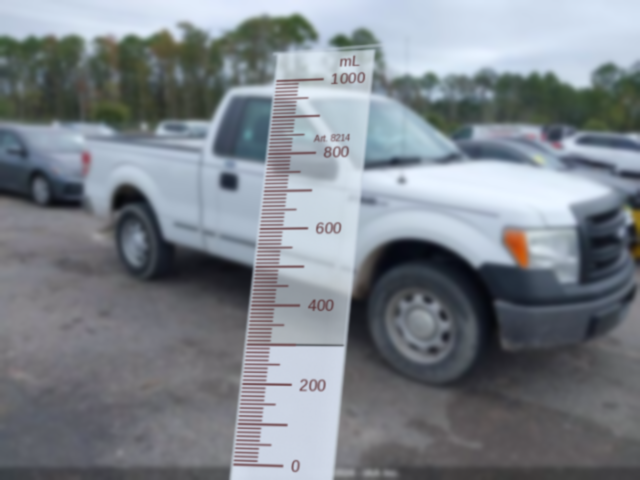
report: 300mL
